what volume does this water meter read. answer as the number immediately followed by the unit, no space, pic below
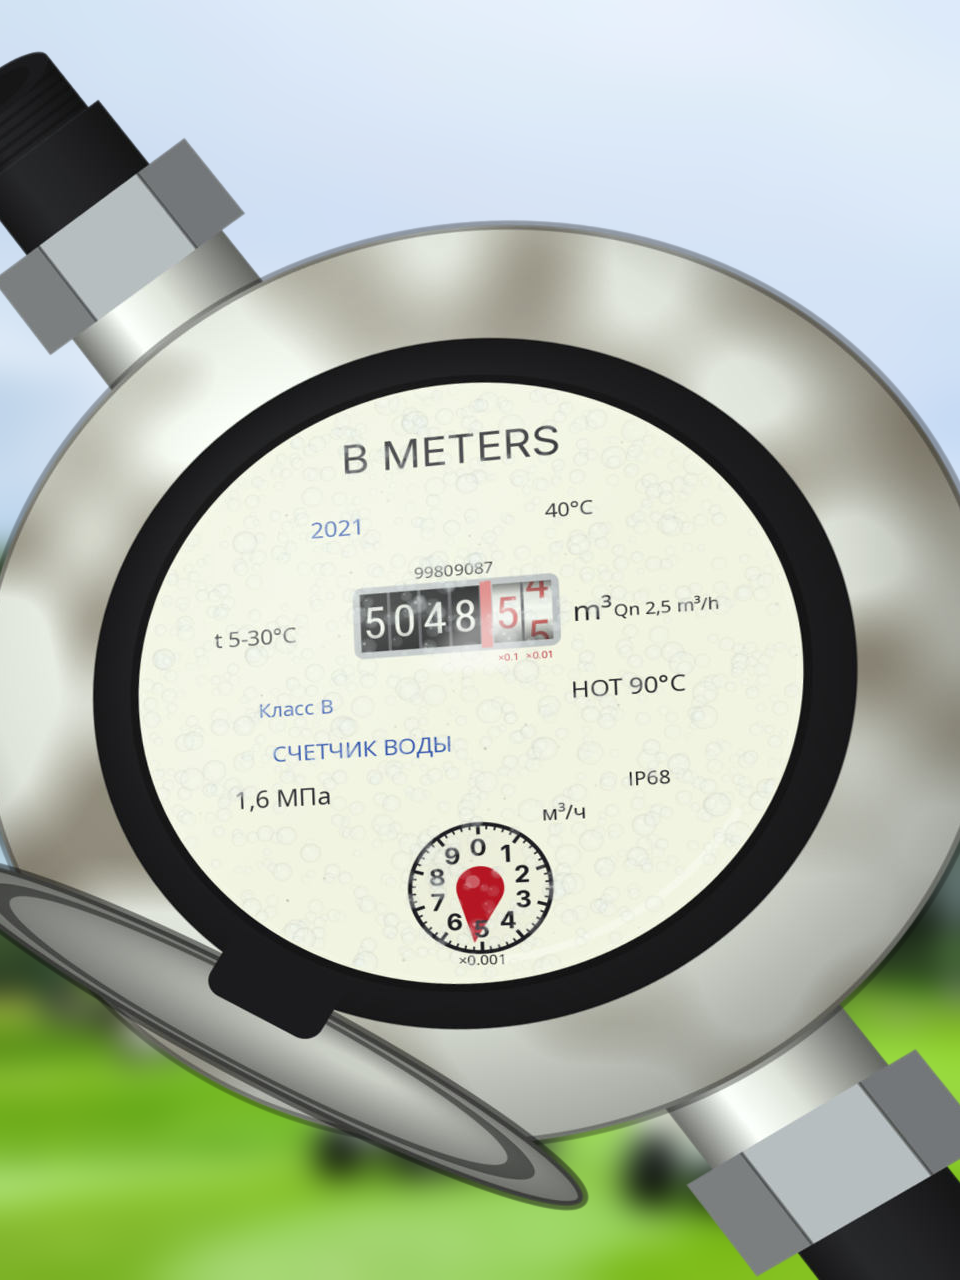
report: 5048.545m³
